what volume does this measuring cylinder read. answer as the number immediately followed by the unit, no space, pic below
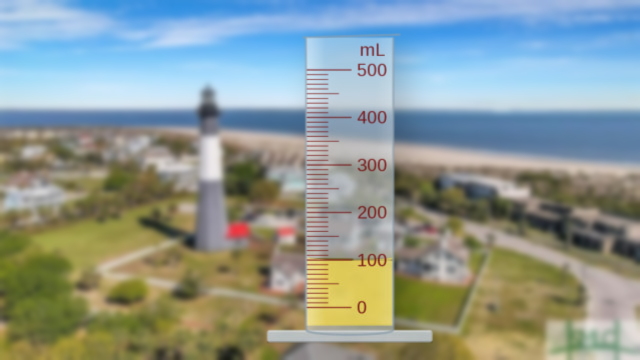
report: 100mL
